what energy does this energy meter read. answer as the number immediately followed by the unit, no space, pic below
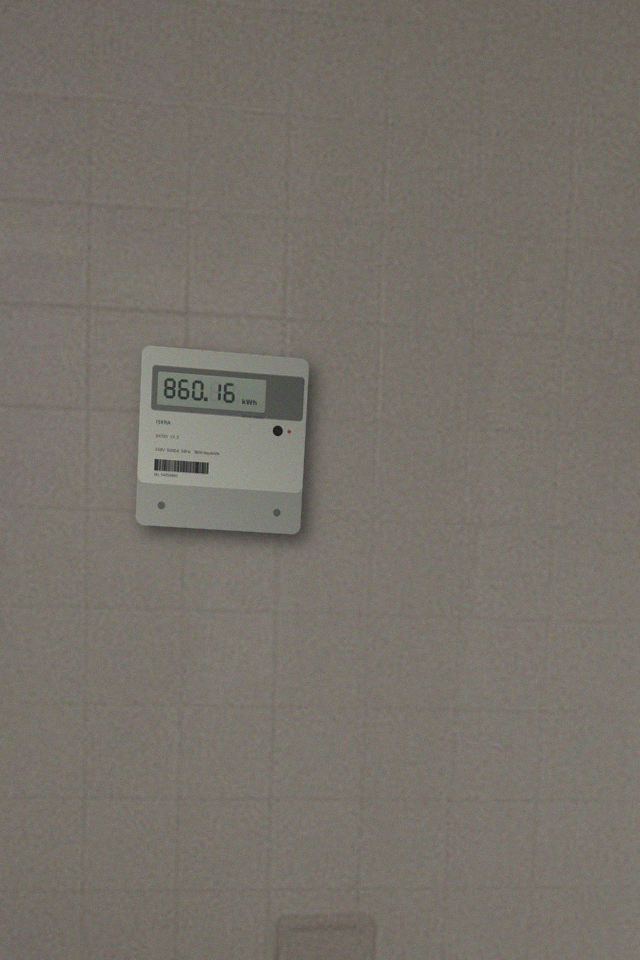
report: 860.16kWh
